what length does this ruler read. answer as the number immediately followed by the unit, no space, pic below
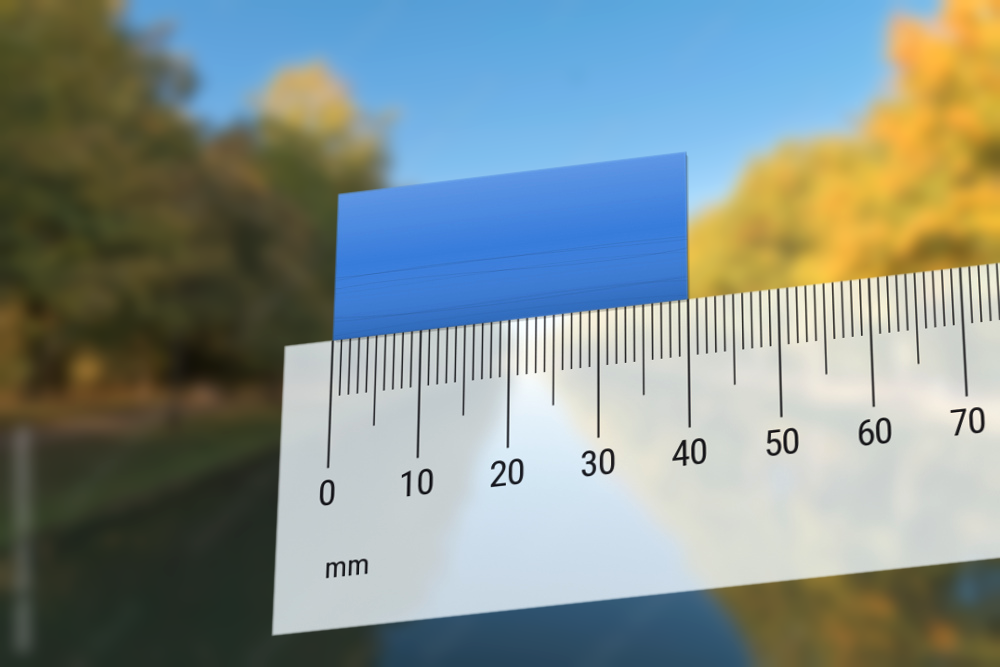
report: 40mm
